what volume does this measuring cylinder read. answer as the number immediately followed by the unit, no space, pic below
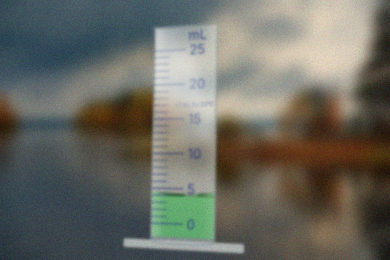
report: 4mL
